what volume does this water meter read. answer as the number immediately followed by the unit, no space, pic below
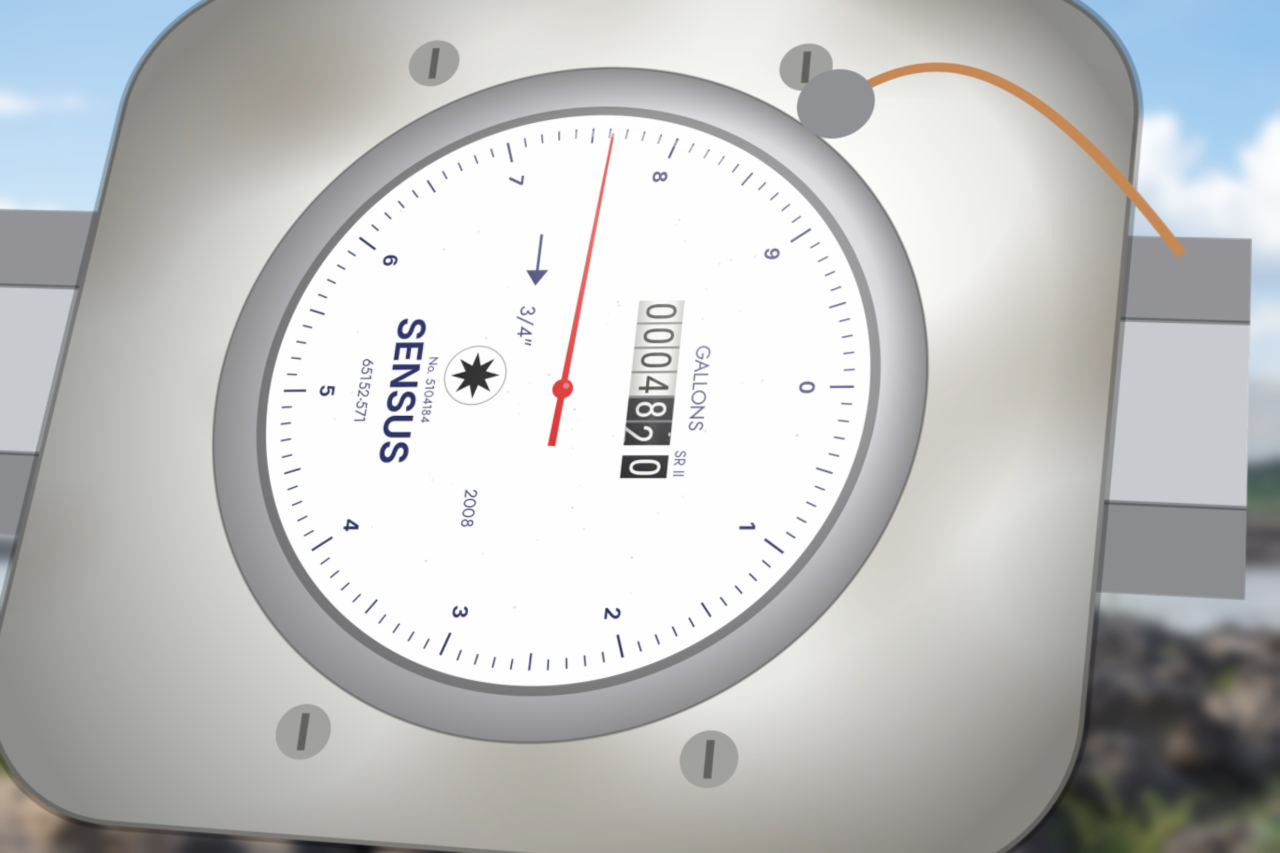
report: 4817.6gal
